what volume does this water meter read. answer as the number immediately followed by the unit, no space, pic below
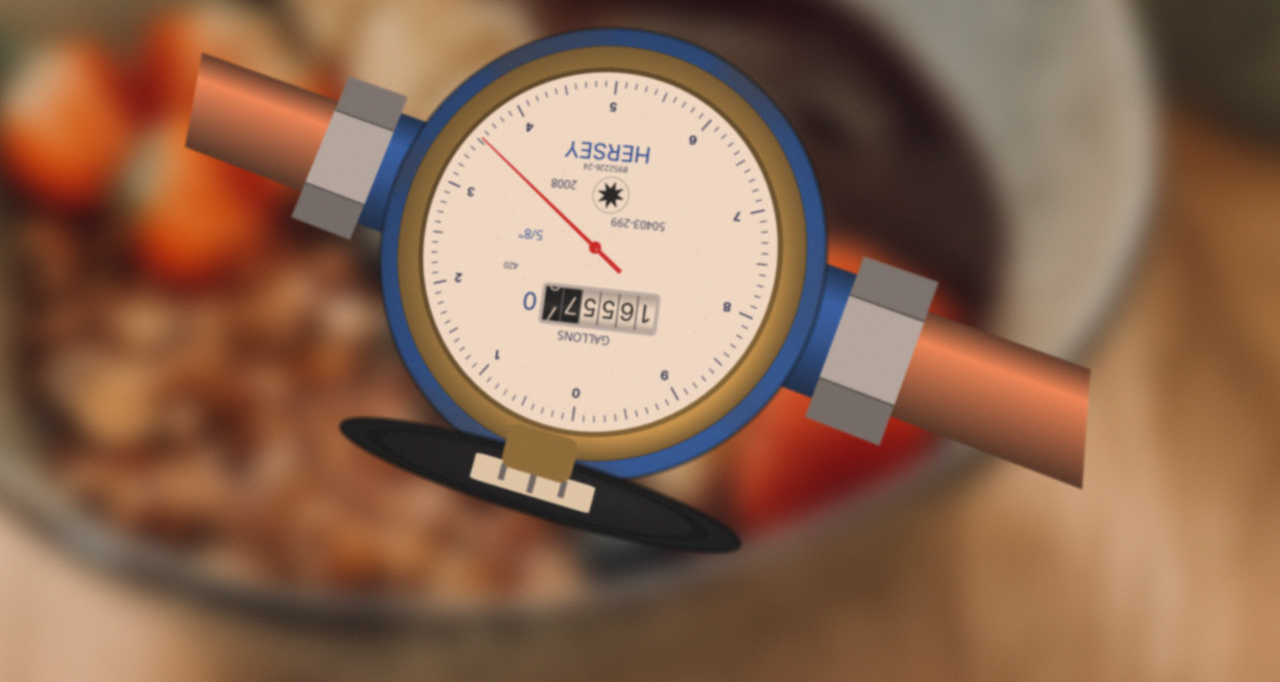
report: 1655773.5gal
